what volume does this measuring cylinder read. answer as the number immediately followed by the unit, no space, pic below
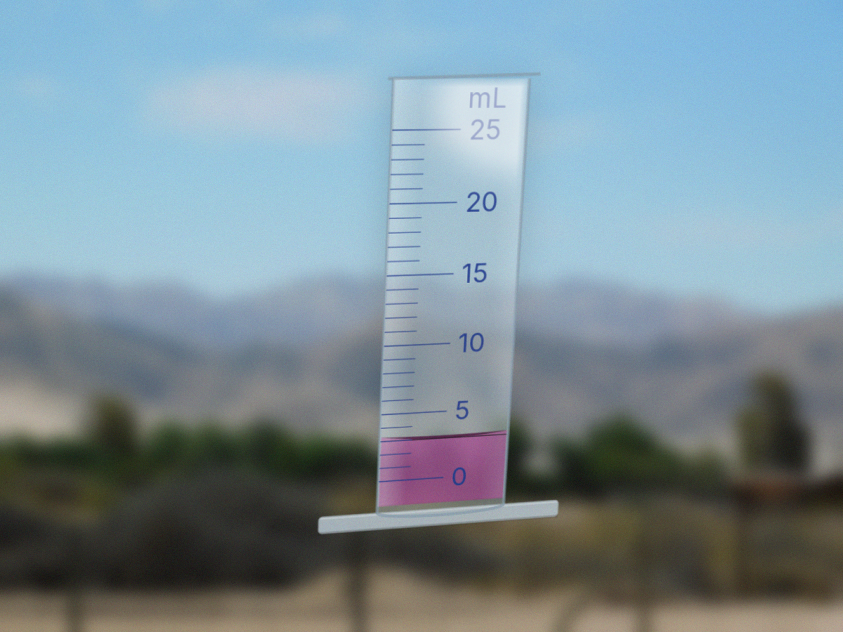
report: 3mL
